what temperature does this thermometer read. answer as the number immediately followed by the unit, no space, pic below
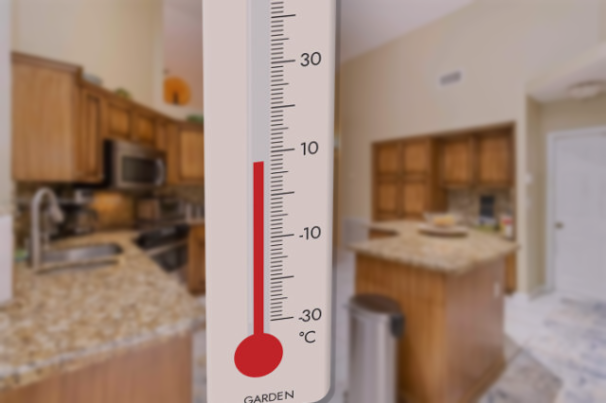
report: 8°C
